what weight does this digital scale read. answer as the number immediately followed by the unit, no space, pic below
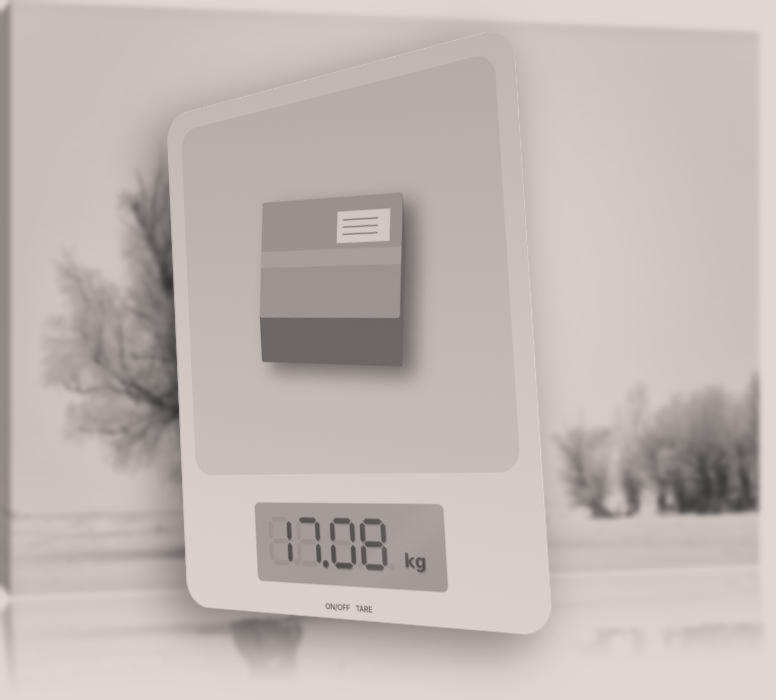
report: 17.08kg
